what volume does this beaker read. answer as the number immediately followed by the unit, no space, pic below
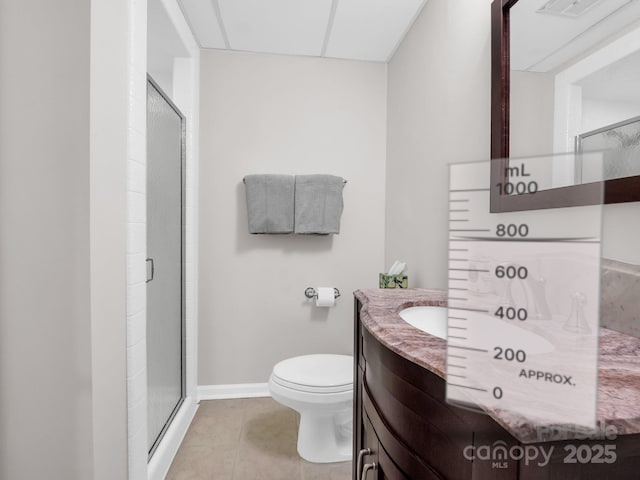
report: 750mL
